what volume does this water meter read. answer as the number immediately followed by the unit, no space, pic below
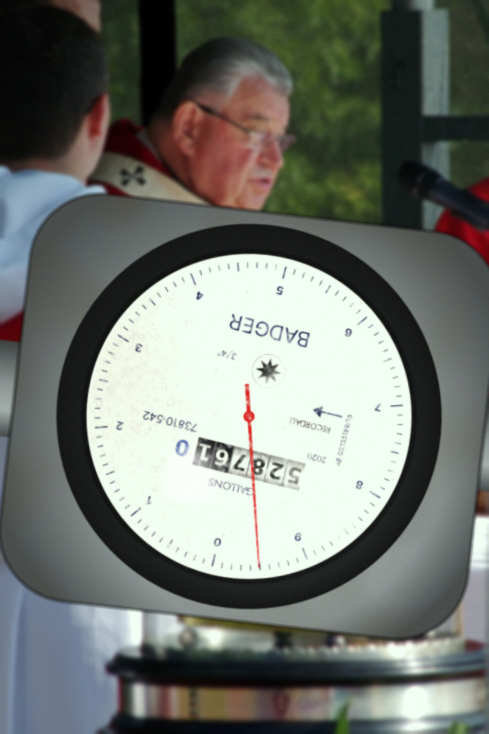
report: 5287609.5gal
